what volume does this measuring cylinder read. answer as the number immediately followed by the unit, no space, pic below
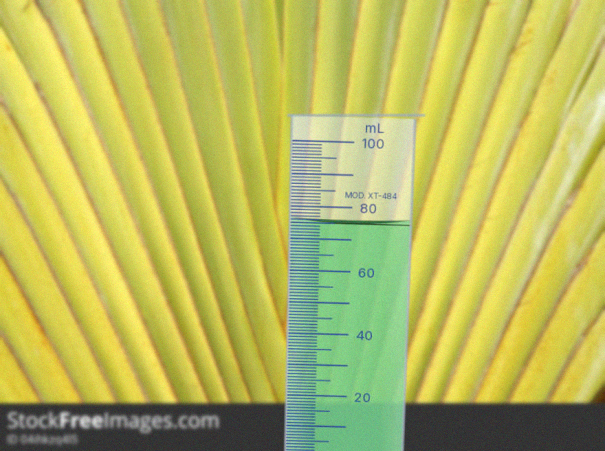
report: 75mL
